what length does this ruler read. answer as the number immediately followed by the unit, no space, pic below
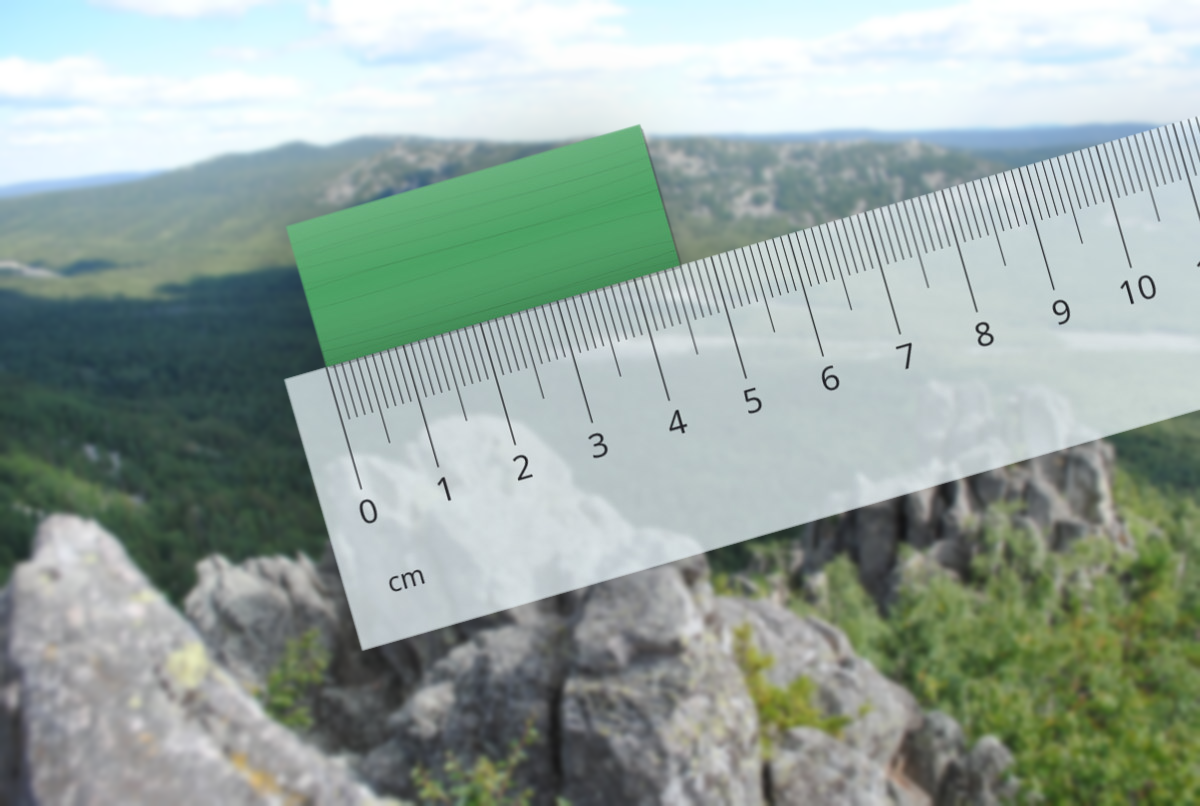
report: 4.6cm
